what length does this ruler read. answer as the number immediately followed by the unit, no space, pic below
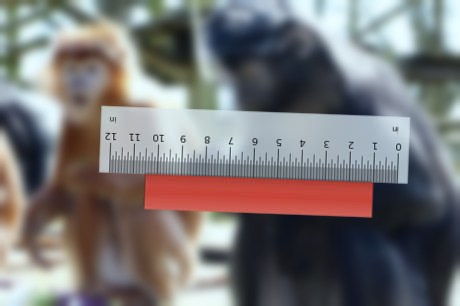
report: 9.5in
